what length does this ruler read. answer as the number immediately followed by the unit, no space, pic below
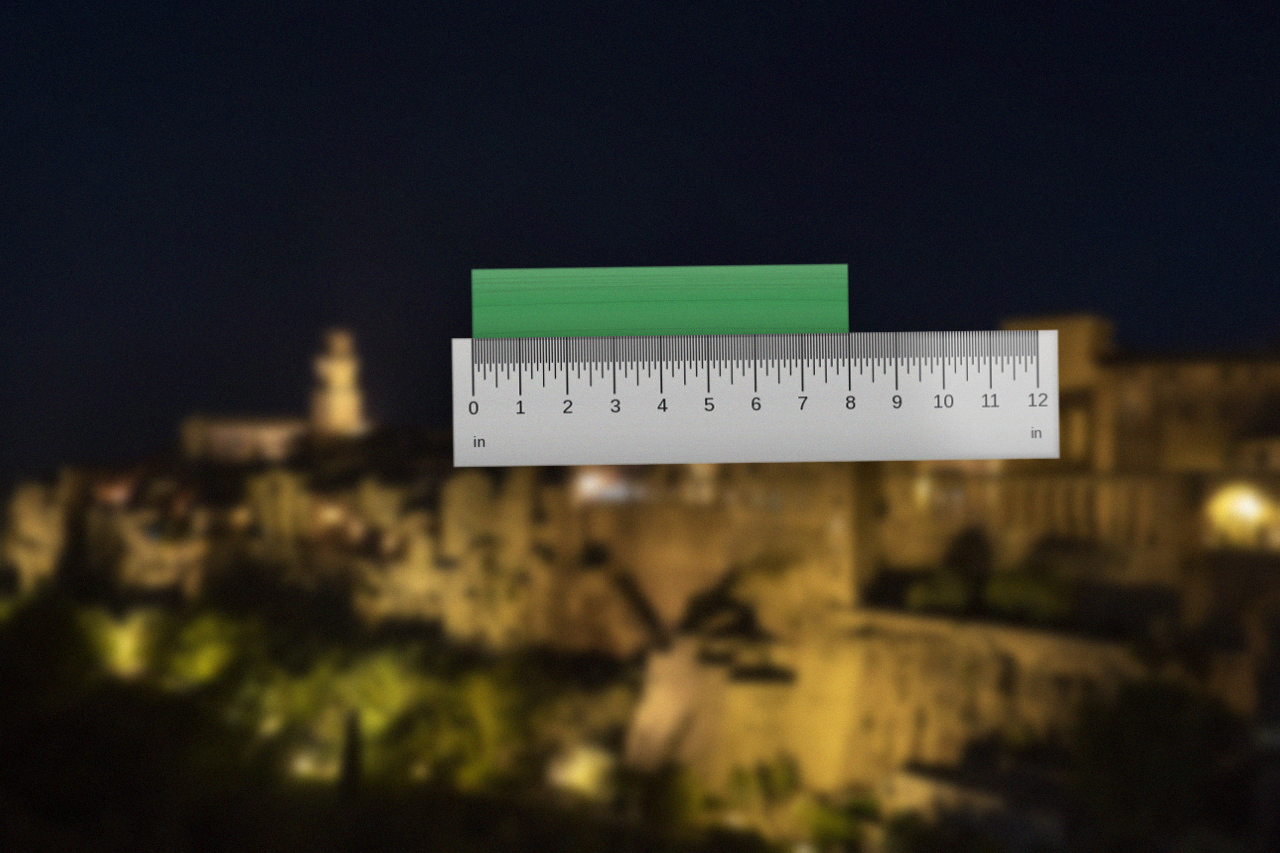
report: 8in
